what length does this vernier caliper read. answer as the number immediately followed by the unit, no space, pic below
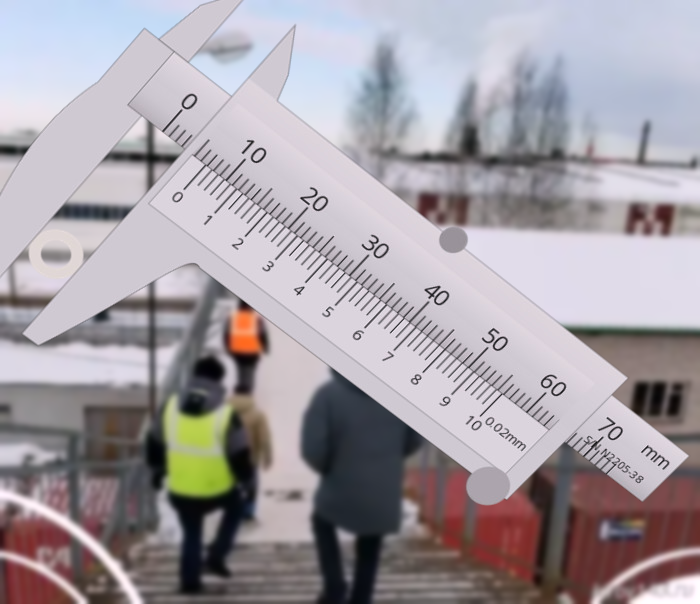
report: 6.8mm
